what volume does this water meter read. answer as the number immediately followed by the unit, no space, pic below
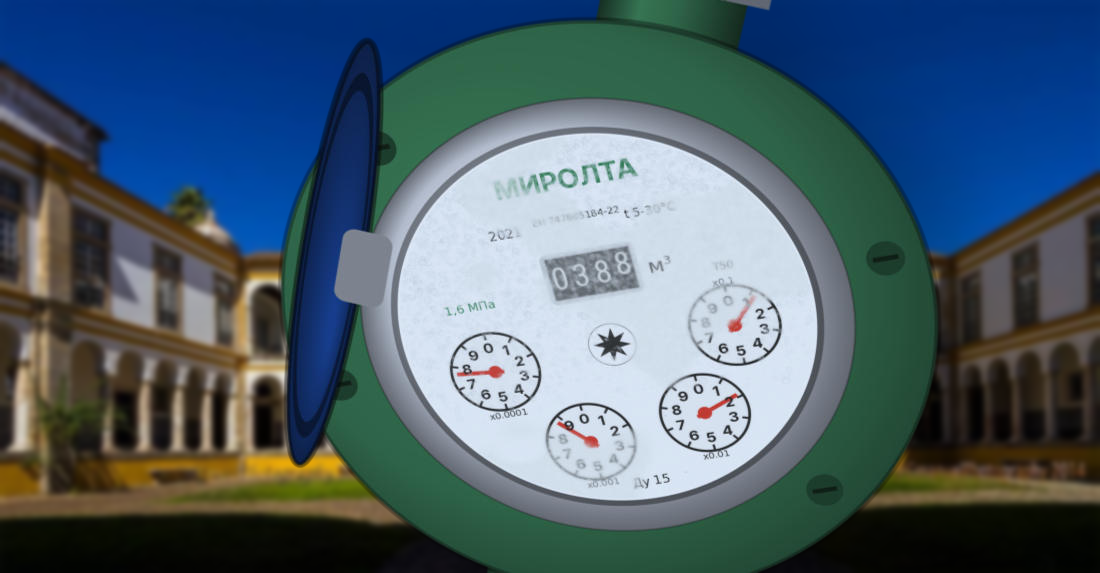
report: 388.1187m³
